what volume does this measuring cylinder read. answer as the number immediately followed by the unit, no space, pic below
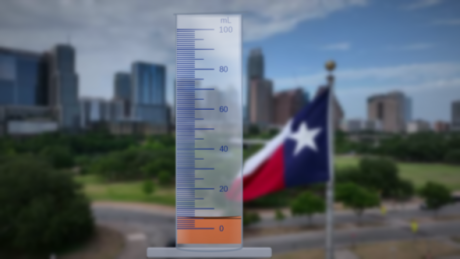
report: 5mL
